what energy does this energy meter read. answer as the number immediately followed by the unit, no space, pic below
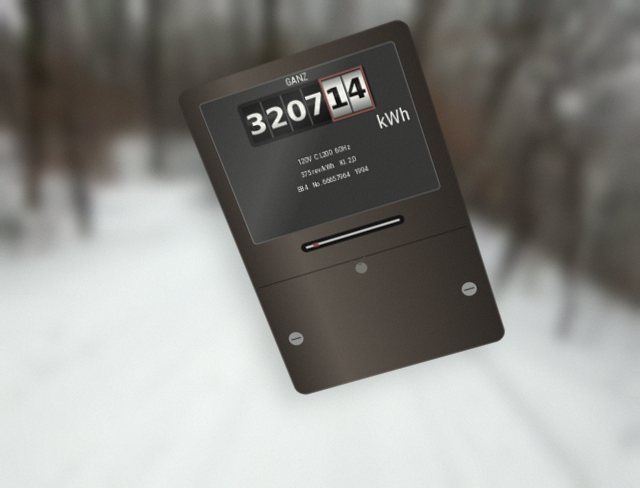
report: 3207.14kWh
